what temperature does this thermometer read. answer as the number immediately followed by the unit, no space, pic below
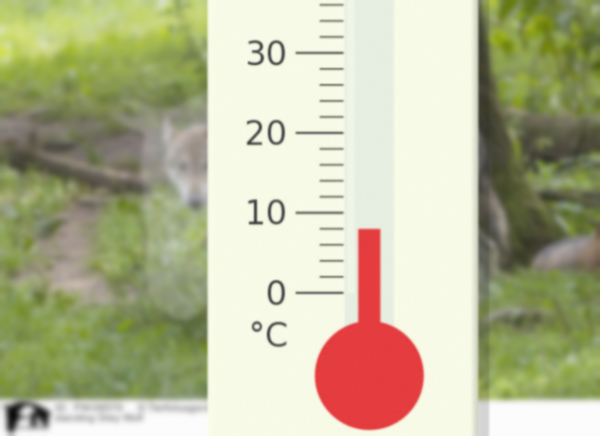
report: 8°C
